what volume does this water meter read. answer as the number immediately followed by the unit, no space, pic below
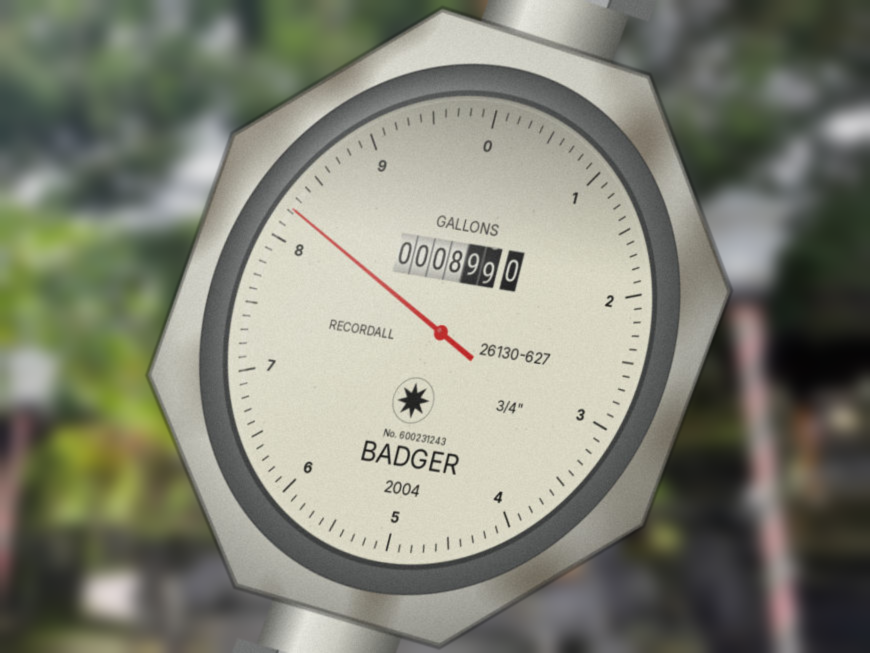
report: 8988.2gal
